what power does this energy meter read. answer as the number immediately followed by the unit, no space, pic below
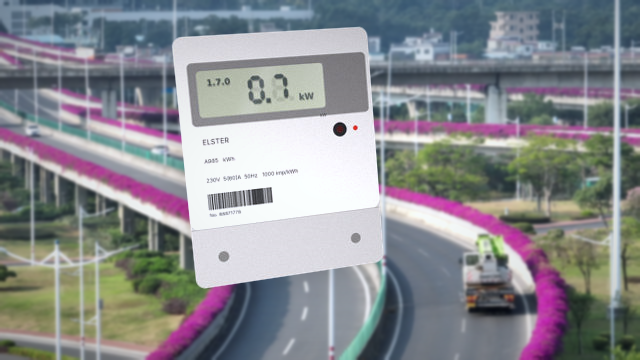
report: 0.7kW
